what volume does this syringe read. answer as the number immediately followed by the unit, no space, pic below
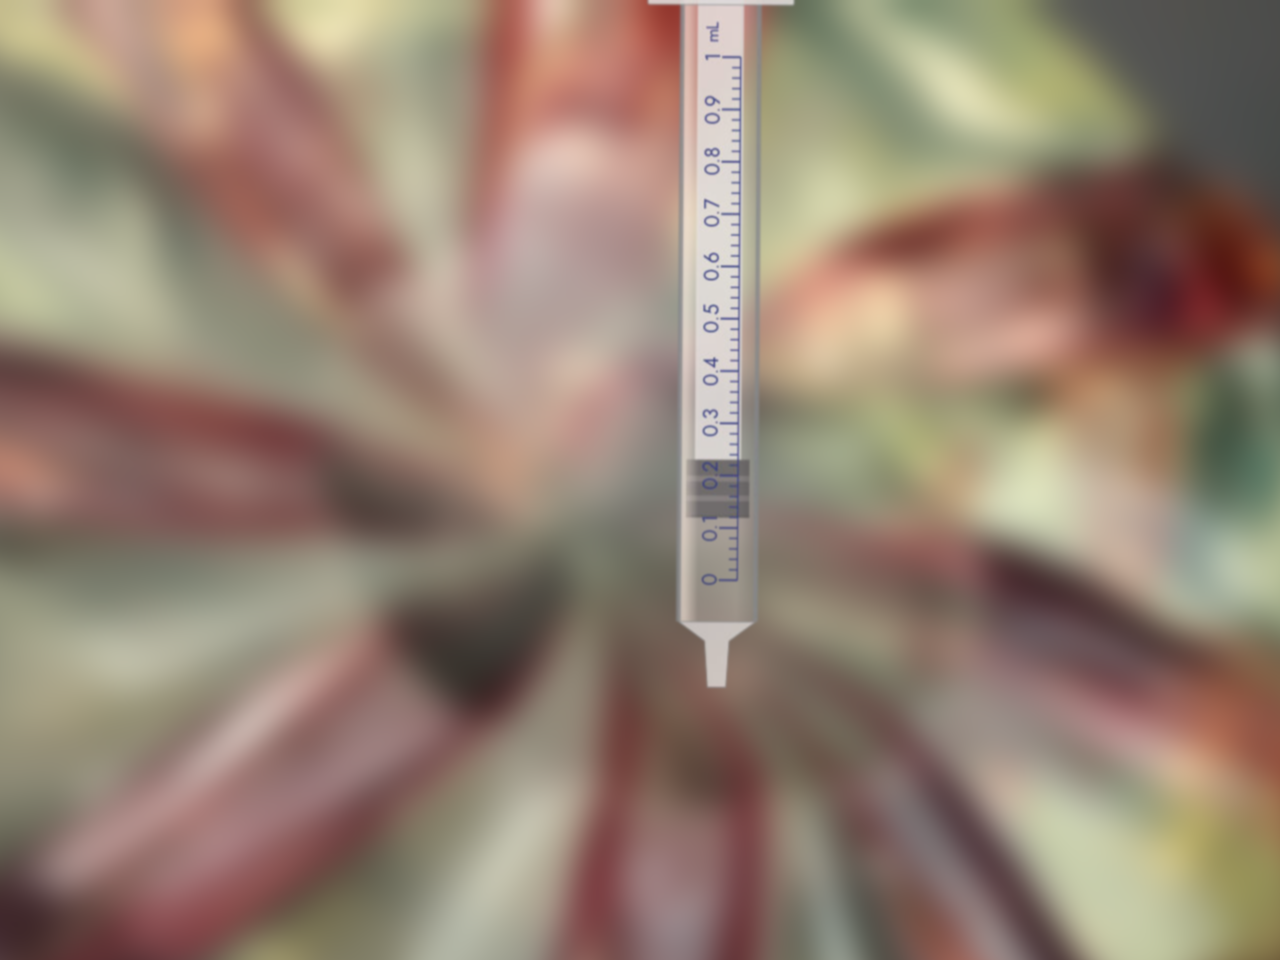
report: 0.12mL
